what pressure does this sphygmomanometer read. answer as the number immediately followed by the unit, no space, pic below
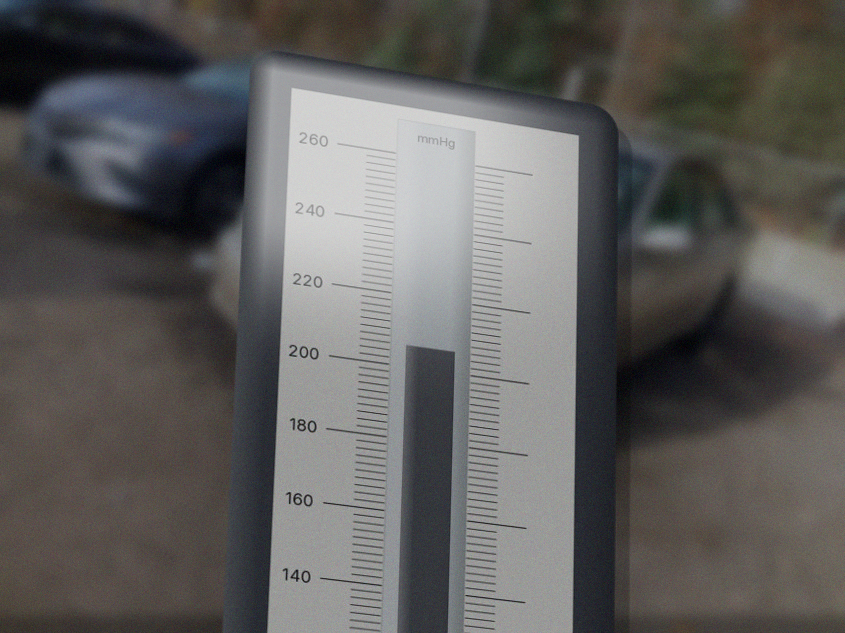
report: 206mmHg
